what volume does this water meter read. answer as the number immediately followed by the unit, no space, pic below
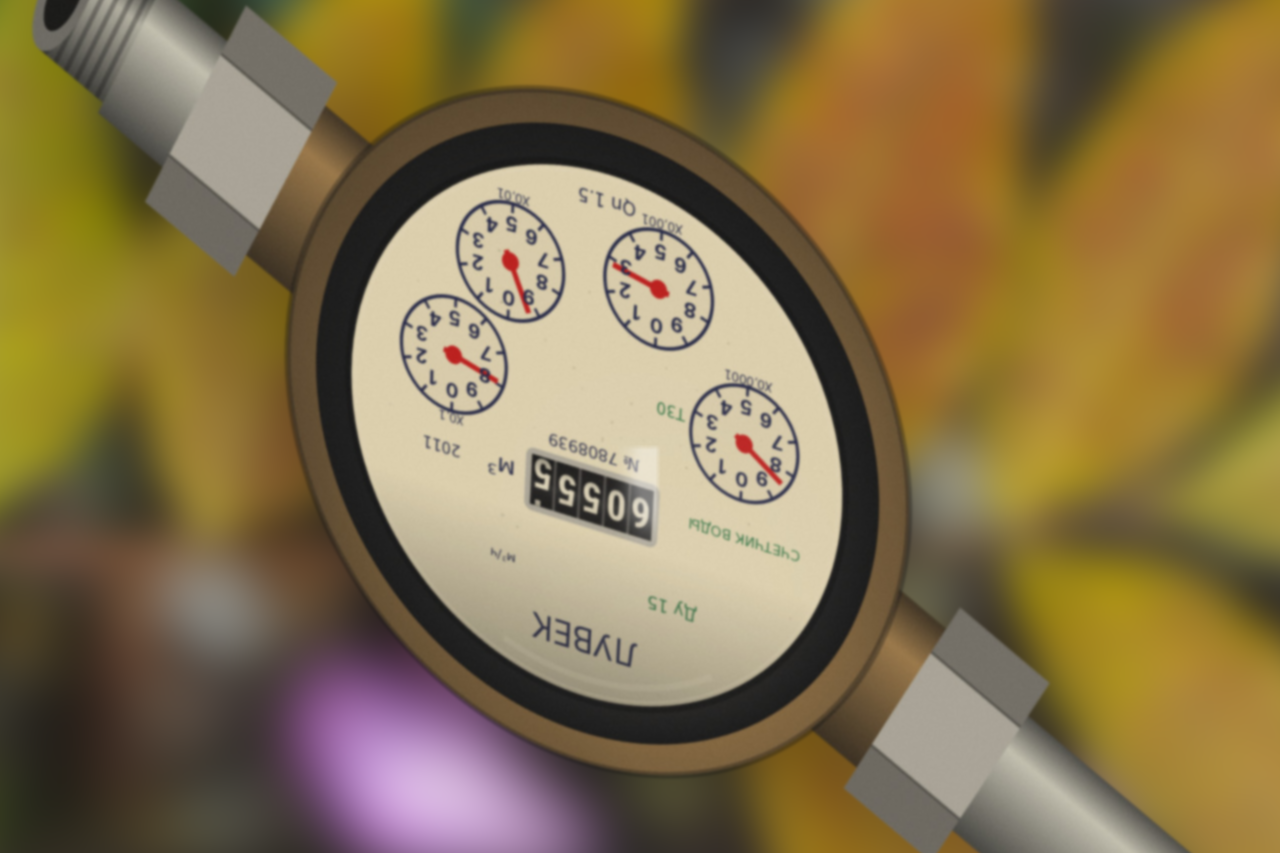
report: 60554.7928m³
